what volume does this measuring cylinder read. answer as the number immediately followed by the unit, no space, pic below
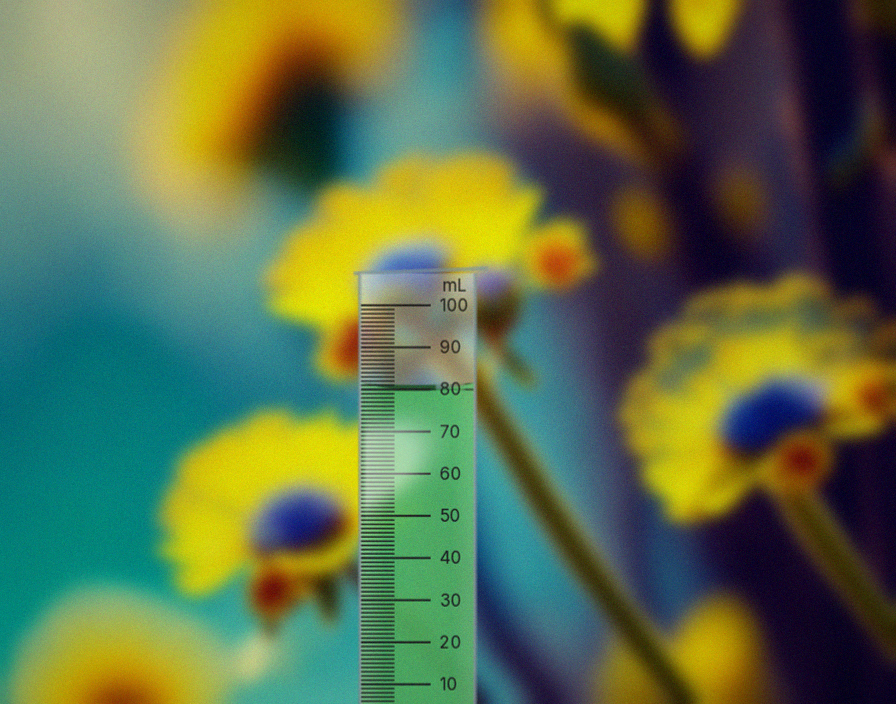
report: 80mL
